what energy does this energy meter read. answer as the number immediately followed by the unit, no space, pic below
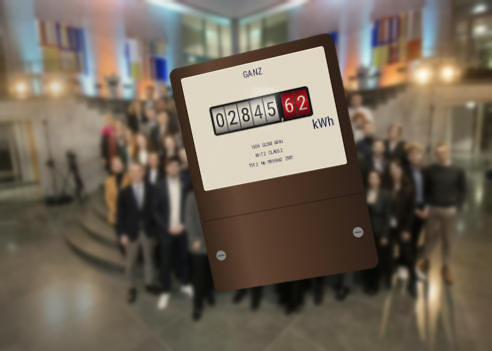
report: 2845.62kWh
